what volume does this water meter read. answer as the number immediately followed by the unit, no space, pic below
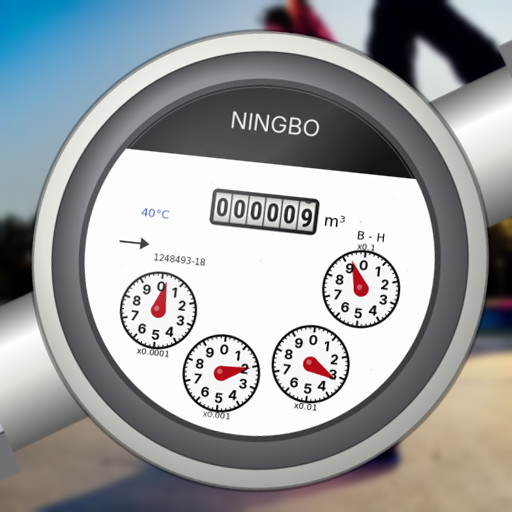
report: 8.9320m³
